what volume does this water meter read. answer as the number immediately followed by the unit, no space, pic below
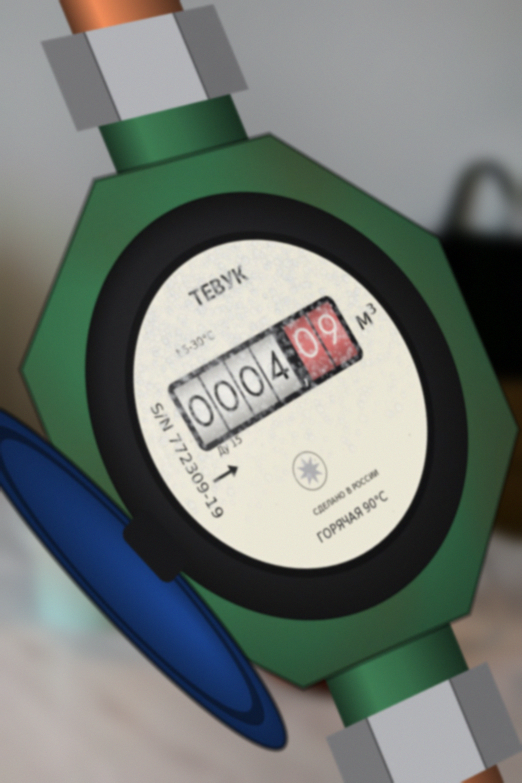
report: 4.09m³
